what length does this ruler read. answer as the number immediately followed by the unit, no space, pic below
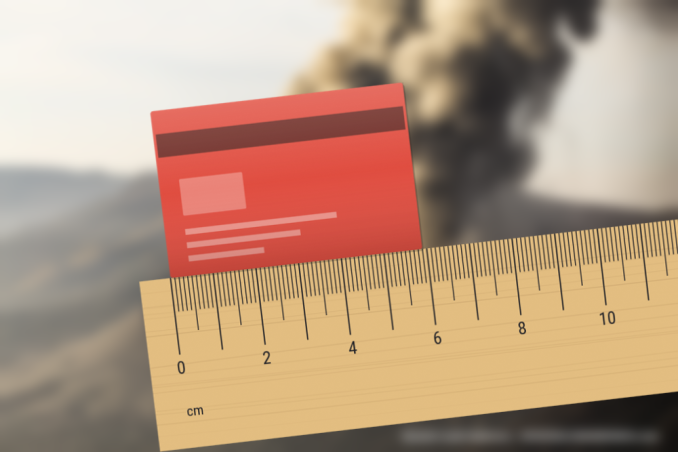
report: 5.9cm
